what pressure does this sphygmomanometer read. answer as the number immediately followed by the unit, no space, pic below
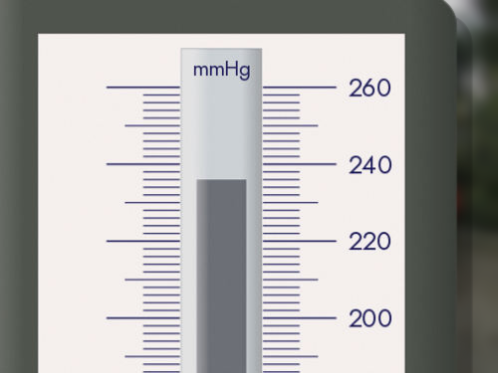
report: 236mmHg
